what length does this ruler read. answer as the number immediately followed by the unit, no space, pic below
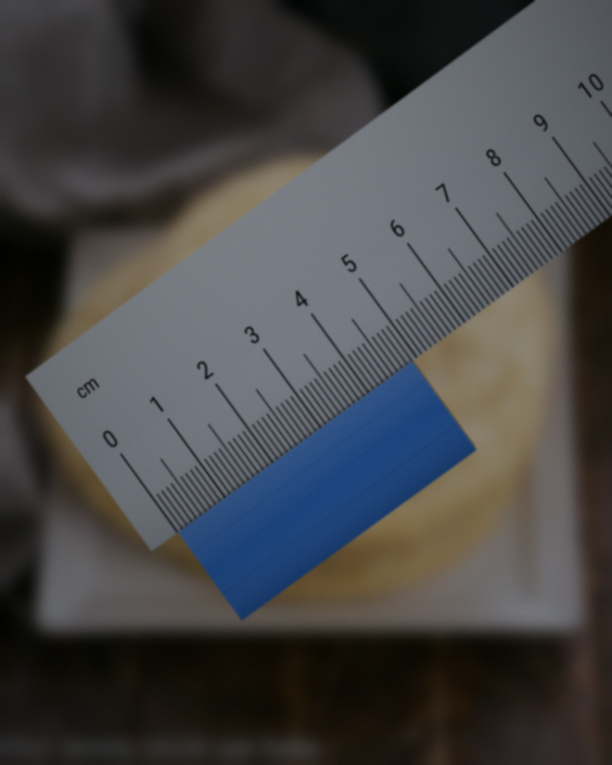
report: 4.9cm
